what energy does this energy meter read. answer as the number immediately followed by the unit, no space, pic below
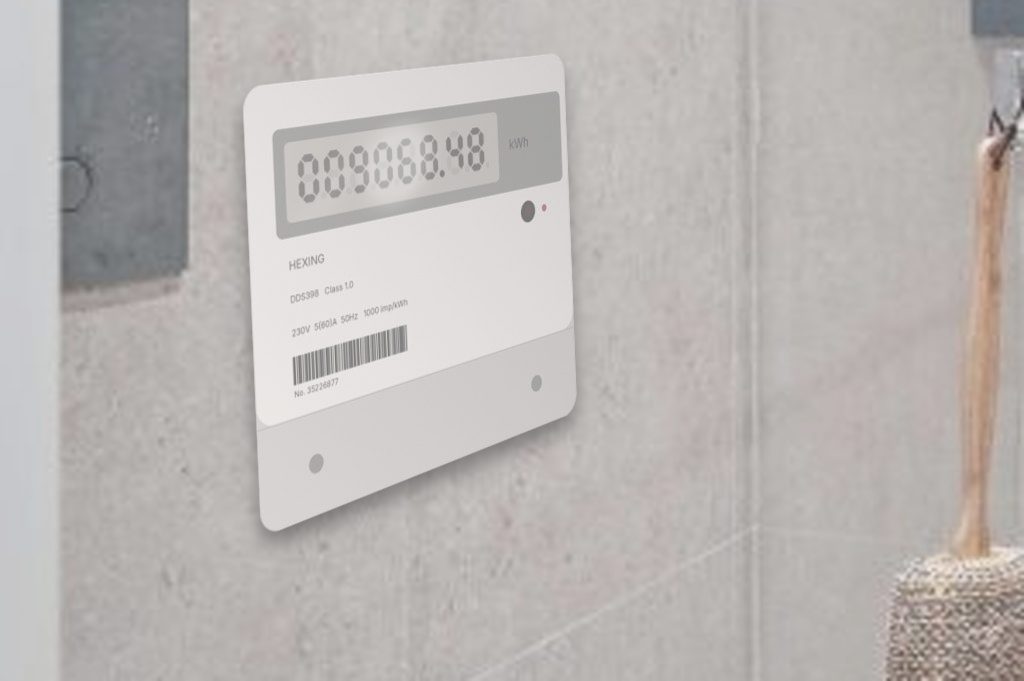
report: 9068.48kWh
